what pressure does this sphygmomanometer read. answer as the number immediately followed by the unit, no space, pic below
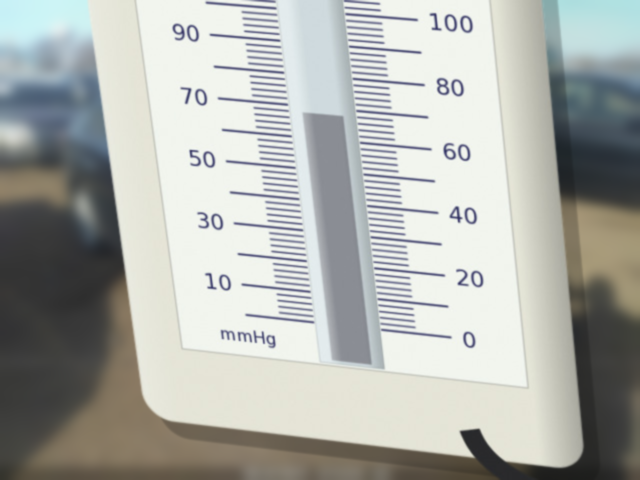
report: 68mmHg
